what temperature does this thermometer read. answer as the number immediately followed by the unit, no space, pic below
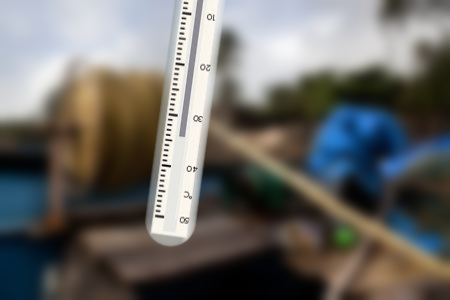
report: 34°C
